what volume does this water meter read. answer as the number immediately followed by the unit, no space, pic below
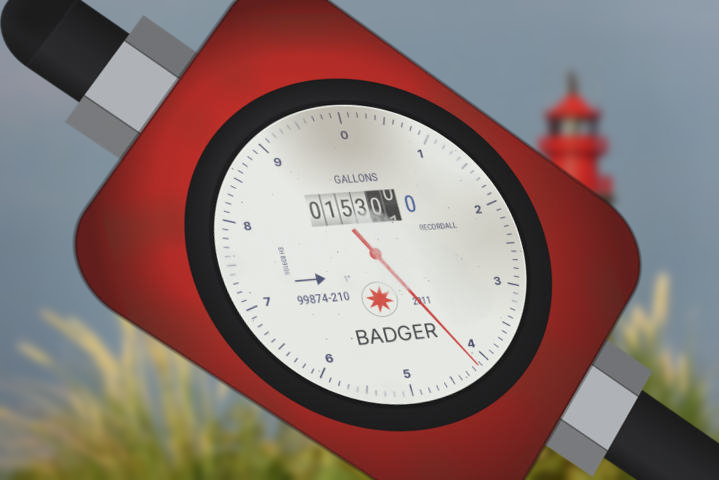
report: 153004.1gal
